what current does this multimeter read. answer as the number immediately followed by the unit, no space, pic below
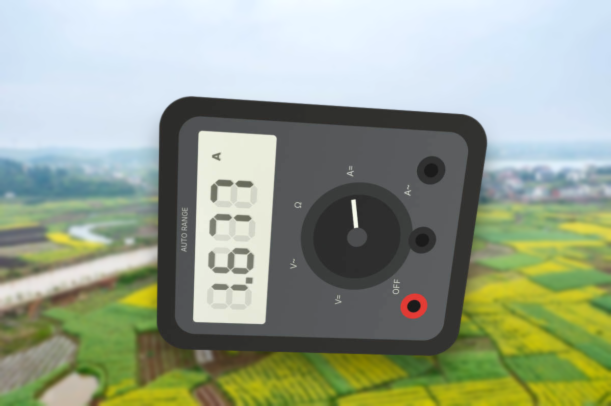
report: 1.677A
